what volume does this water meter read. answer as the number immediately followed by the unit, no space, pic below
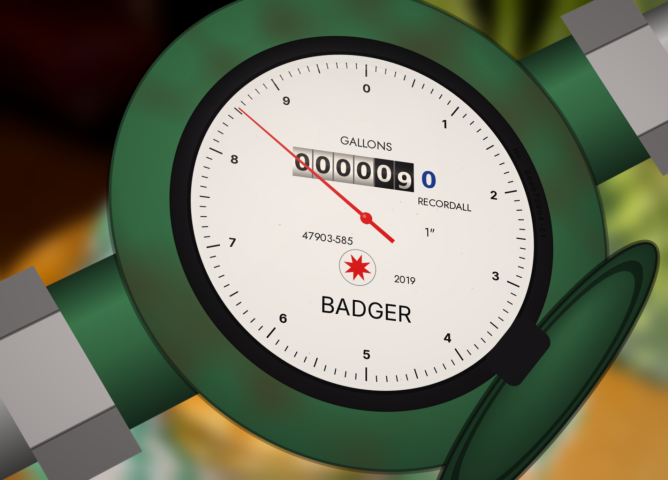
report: 88.5gal
